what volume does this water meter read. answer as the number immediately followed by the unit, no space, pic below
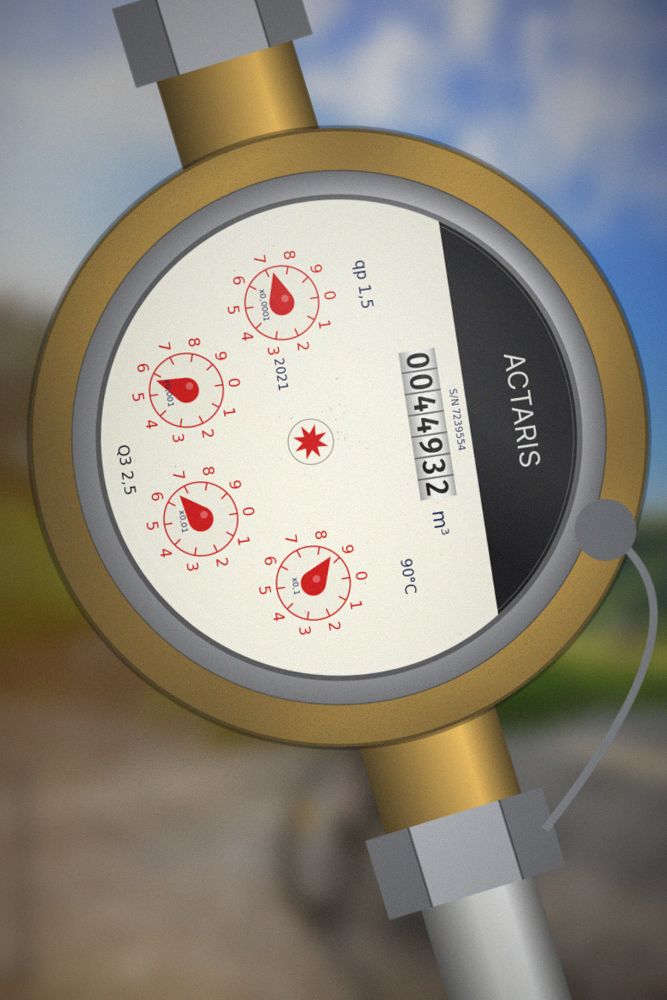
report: 44932.8657m³
